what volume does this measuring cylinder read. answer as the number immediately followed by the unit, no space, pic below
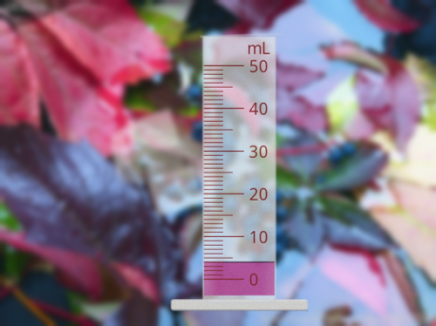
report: 4mL
